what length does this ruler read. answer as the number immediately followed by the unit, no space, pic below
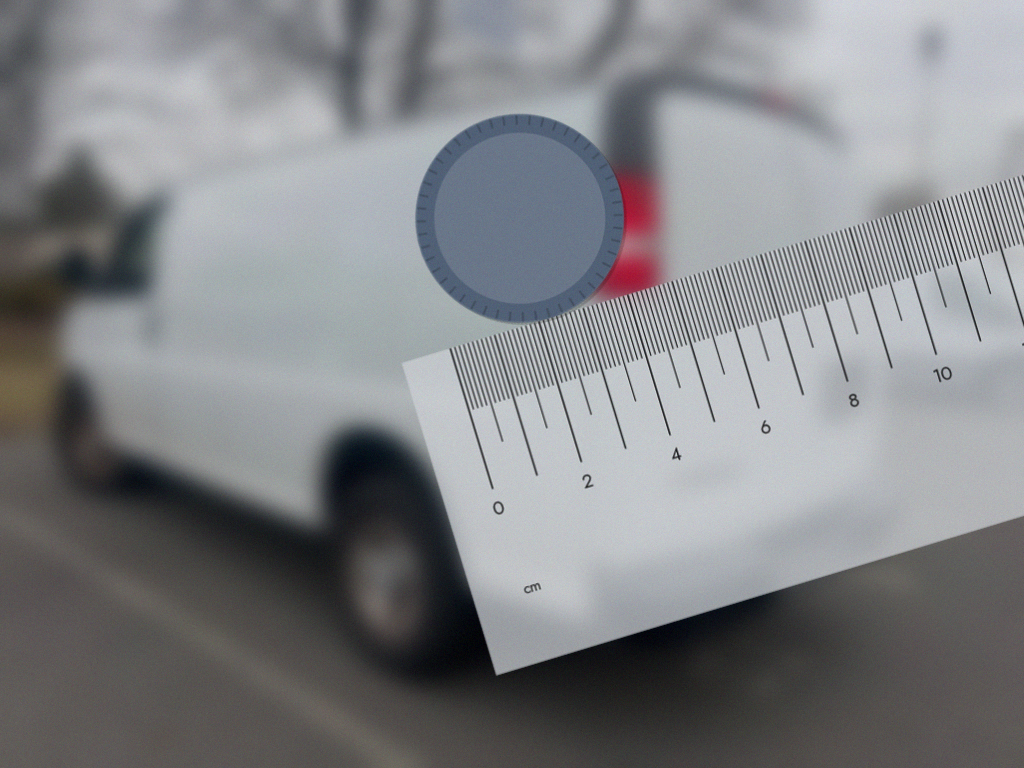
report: 4.5cm
